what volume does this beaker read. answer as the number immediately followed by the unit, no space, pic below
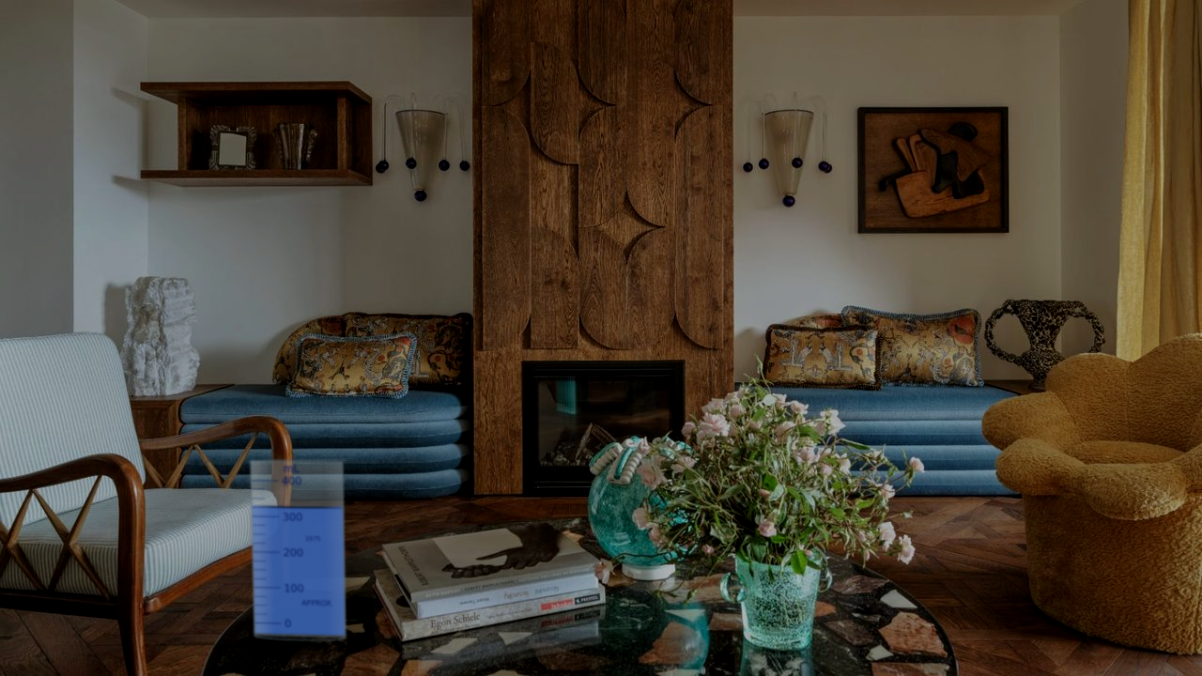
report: 325mL
